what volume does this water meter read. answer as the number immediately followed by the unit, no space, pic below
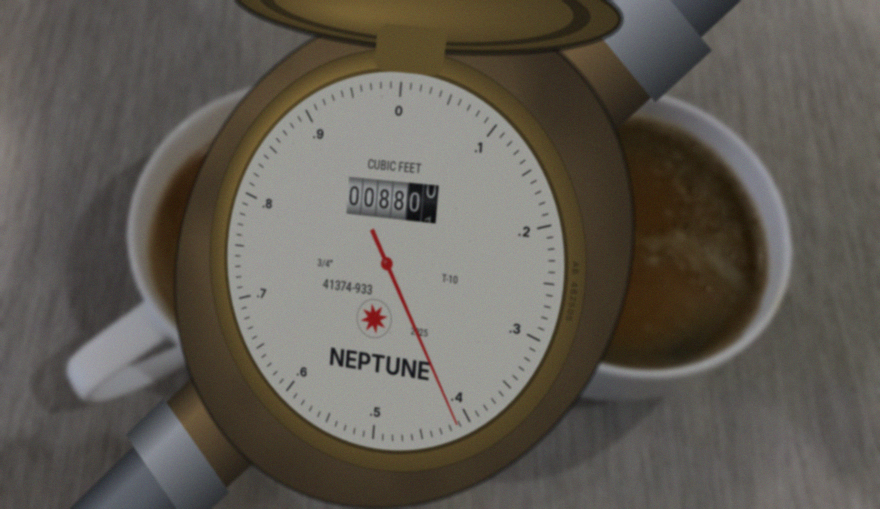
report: 8800.41ft³
